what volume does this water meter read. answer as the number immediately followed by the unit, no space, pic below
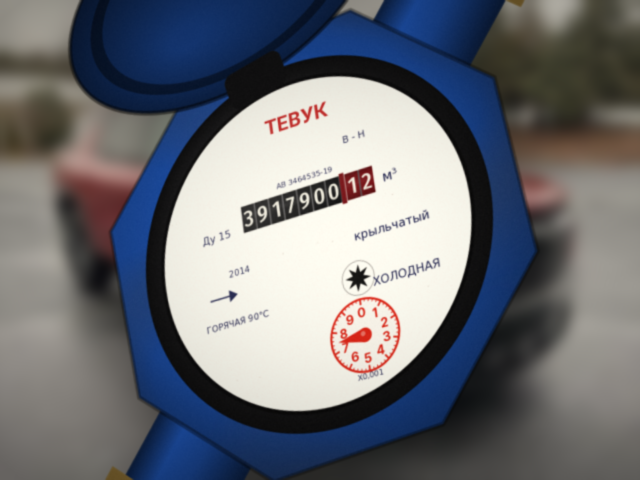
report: 3917900.127m³
